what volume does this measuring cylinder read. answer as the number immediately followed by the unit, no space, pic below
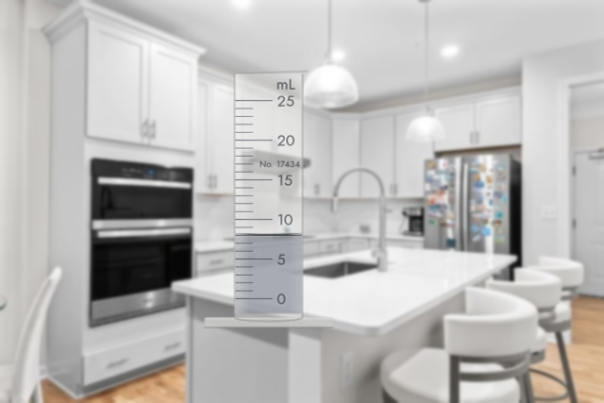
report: 8mL
